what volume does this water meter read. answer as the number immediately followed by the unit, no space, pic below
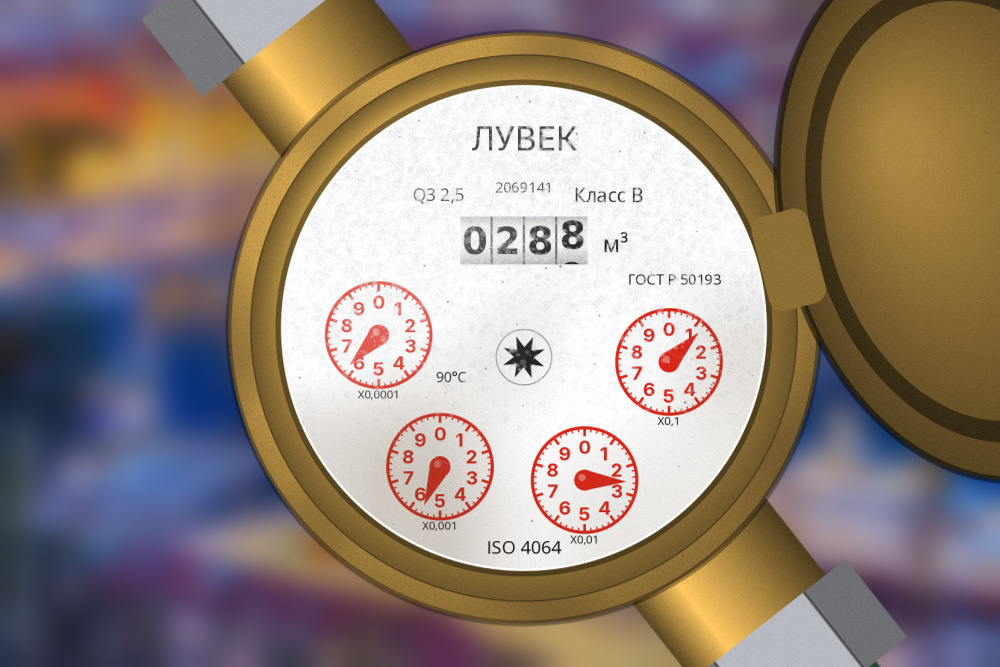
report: 288.1256m³
